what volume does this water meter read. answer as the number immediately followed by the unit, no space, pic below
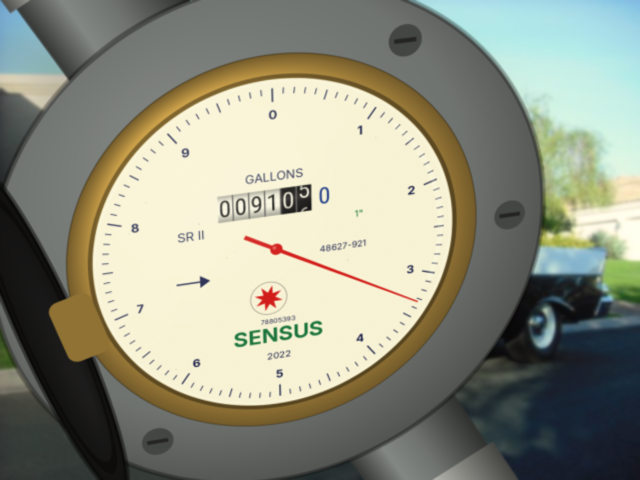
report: 91053.3gal
